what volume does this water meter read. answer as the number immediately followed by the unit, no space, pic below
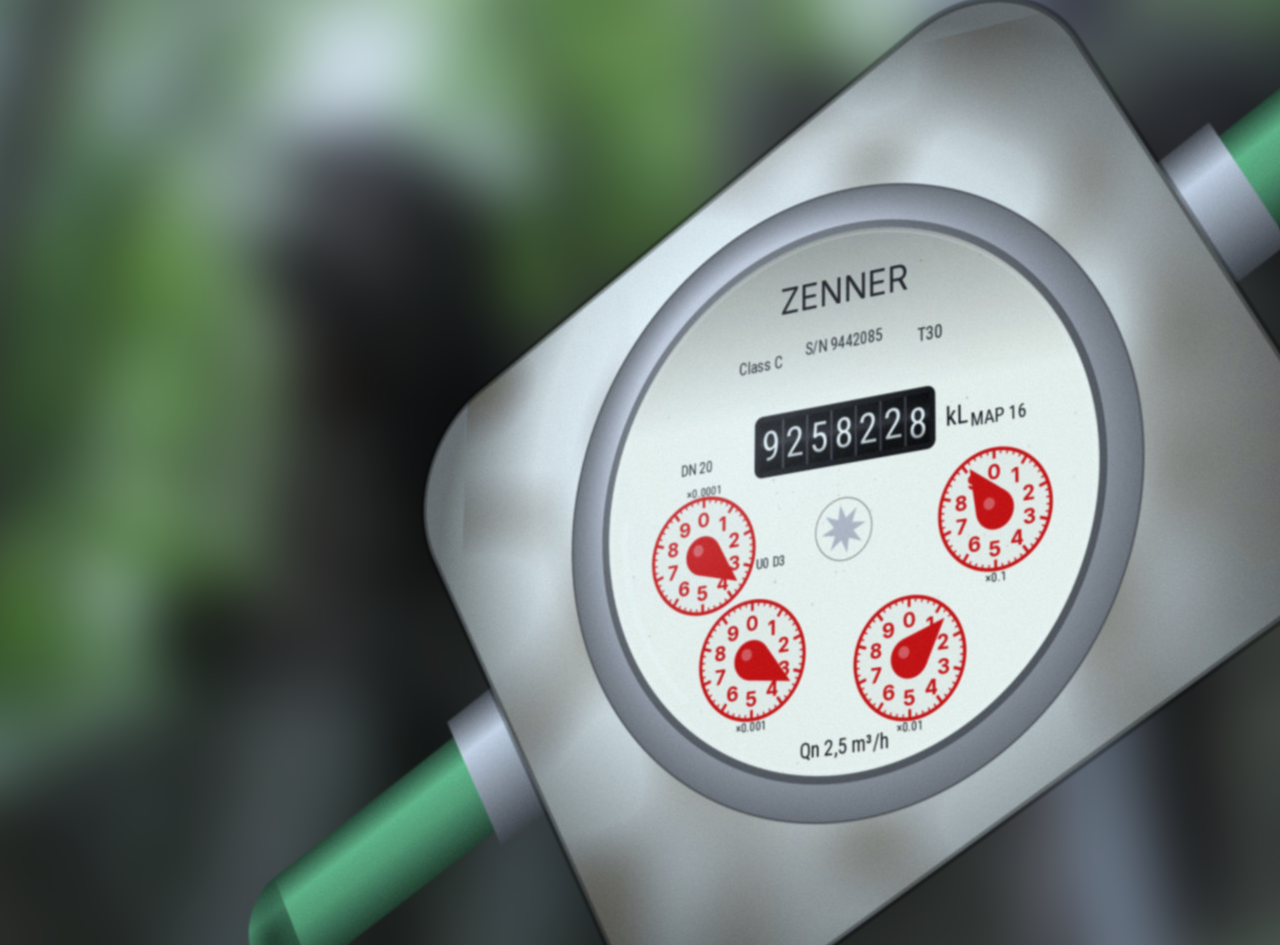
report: 9258227.9133kL
